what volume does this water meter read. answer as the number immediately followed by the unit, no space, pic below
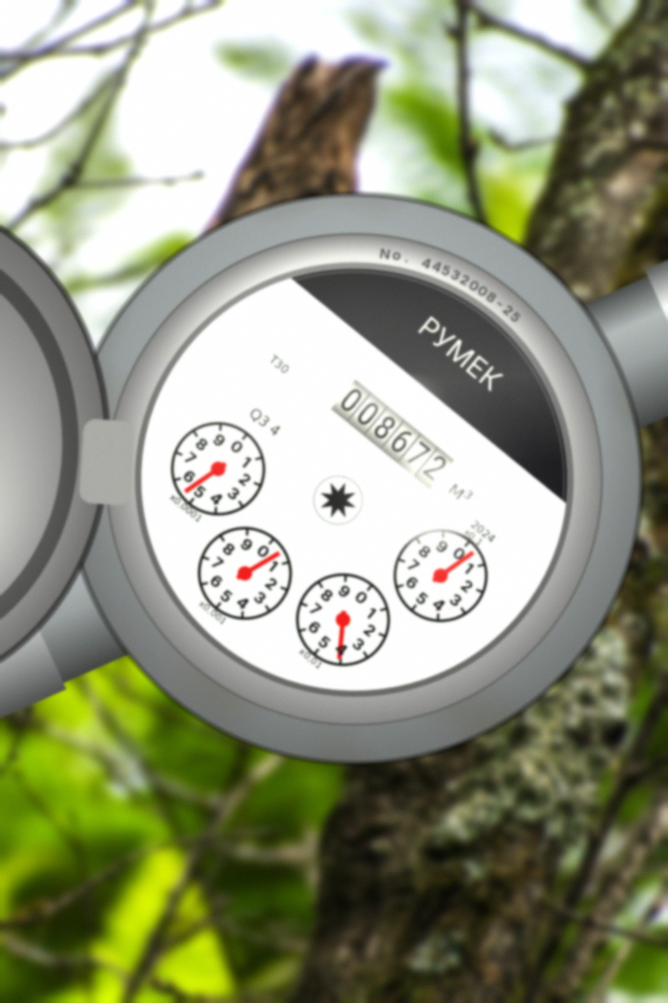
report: 8672.0405m³
